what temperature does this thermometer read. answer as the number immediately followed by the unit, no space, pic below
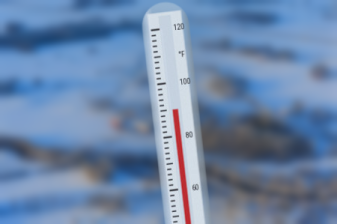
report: 90°F
